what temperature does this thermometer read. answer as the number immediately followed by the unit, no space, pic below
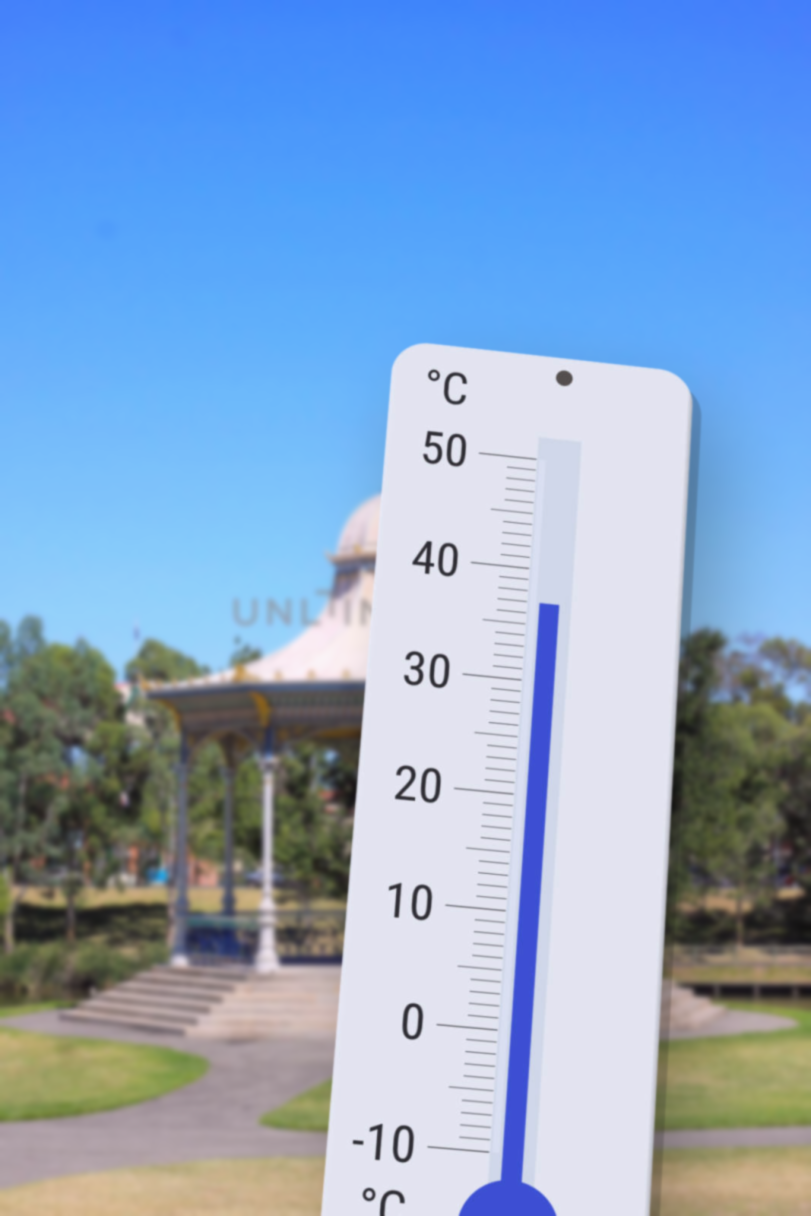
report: 37°C
